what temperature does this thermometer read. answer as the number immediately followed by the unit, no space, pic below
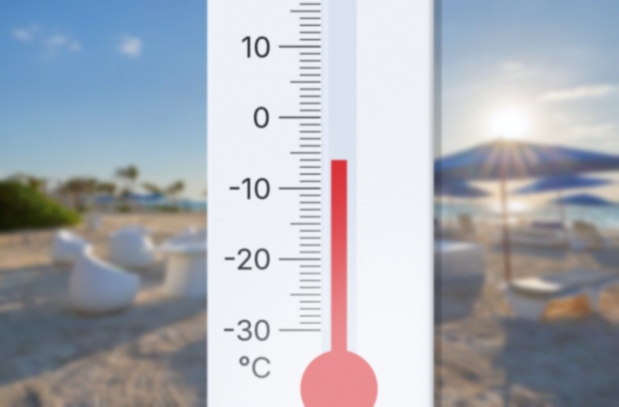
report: -6°C
